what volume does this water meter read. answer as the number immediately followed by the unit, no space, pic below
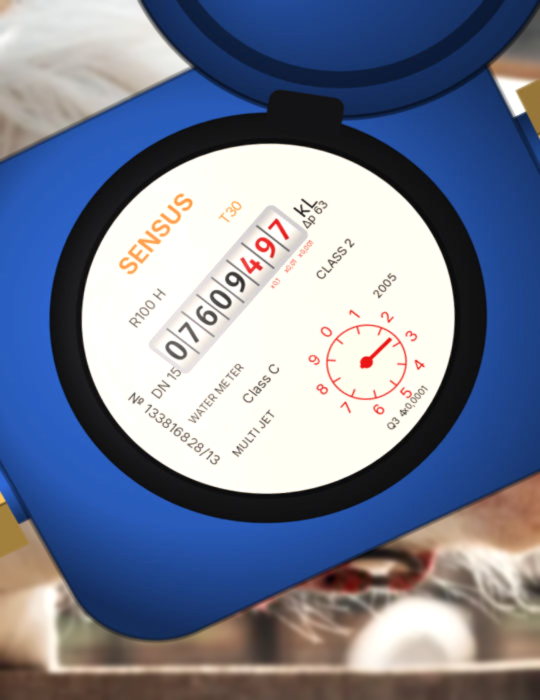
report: 7609.4972kL
